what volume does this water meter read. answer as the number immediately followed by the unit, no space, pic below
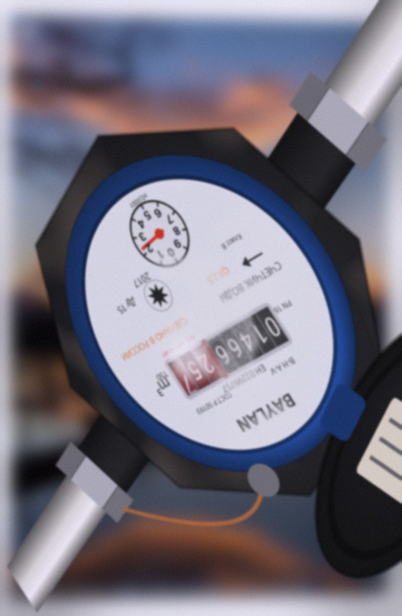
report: 1466.2572m³
